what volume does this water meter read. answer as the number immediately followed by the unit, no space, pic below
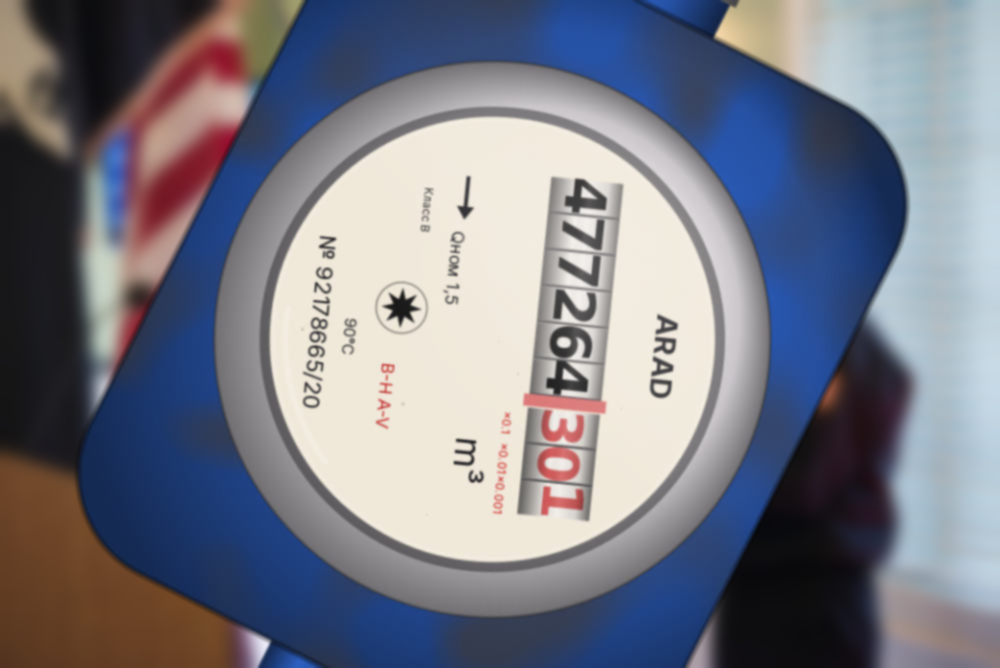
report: 477264.301m³
